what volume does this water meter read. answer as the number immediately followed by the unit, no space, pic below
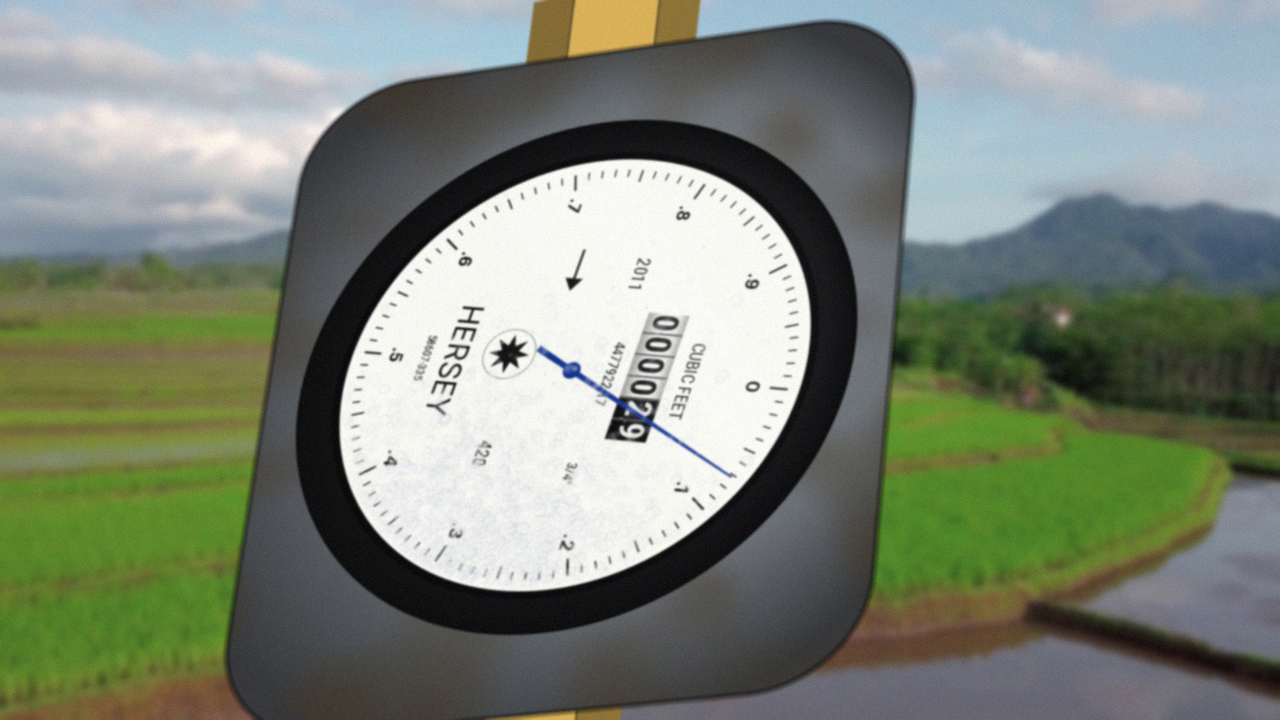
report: 29.07ft³
